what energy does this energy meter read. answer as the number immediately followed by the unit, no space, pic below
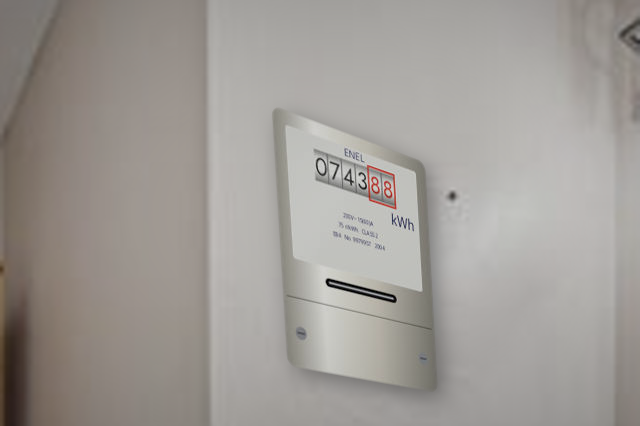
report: 743.88kWh
